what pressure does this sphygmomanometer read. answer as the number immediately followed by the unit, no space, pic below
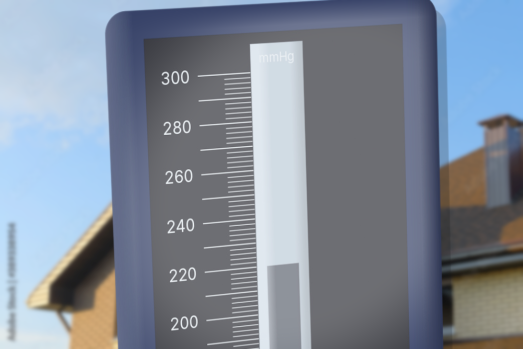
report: 220mmHg
